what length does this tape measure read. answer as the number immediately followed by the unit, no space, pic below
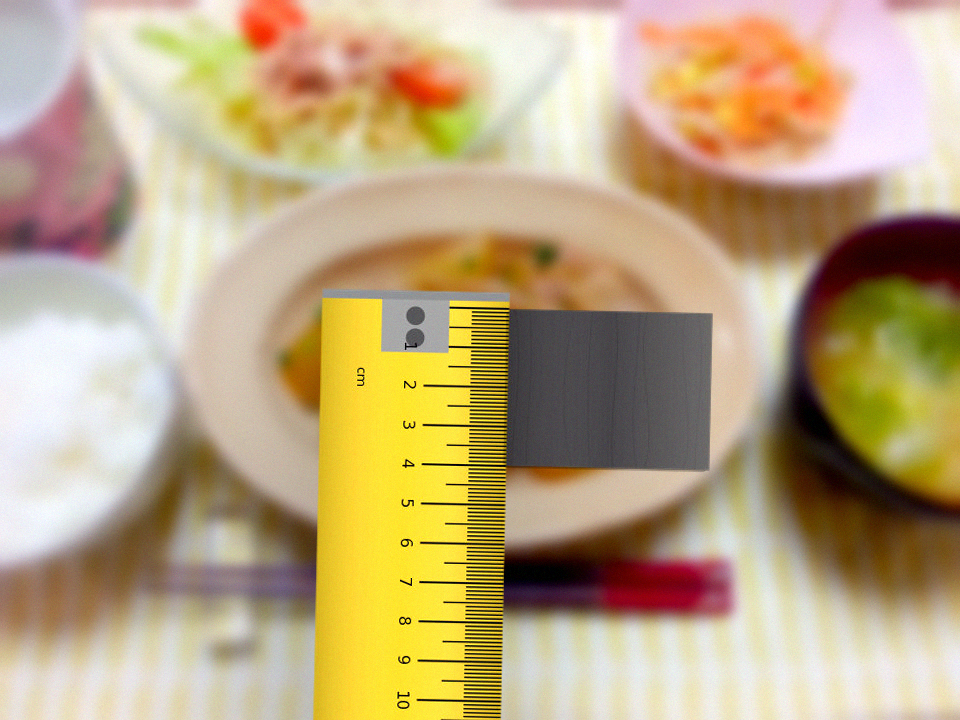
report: 4cm
